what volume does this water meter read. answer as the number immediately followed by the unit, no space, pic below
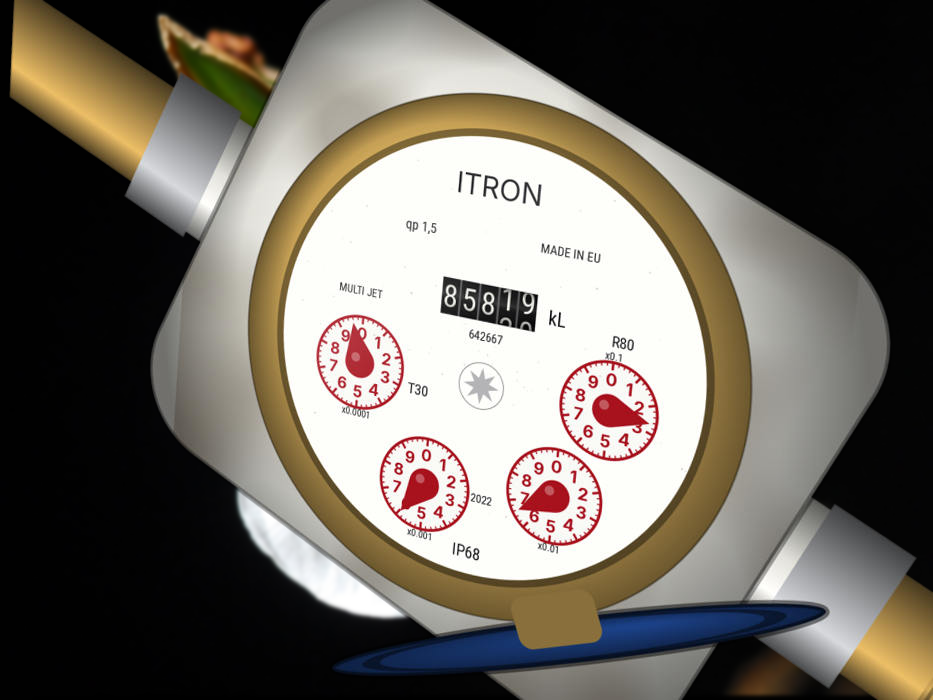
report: 85819.2659kL
